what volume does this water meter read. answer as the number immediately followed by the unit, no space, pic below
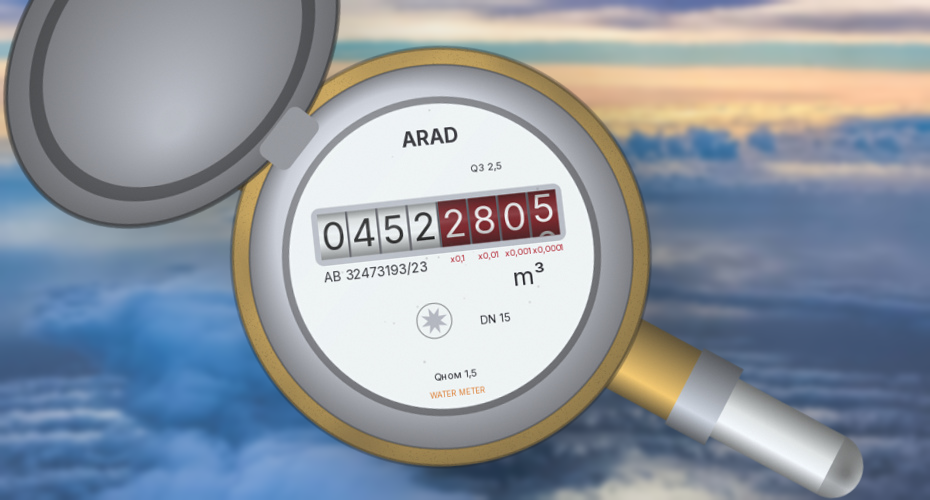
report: 452.2805m³
